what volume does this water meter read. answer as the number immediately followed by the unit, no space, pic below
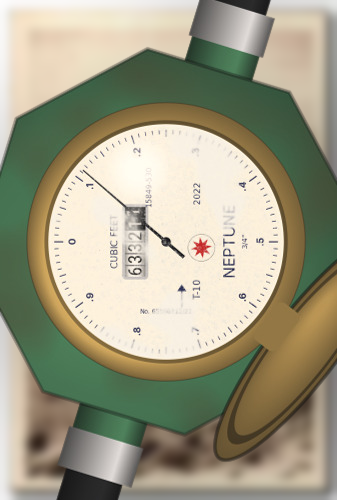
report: 633211.11ft³
